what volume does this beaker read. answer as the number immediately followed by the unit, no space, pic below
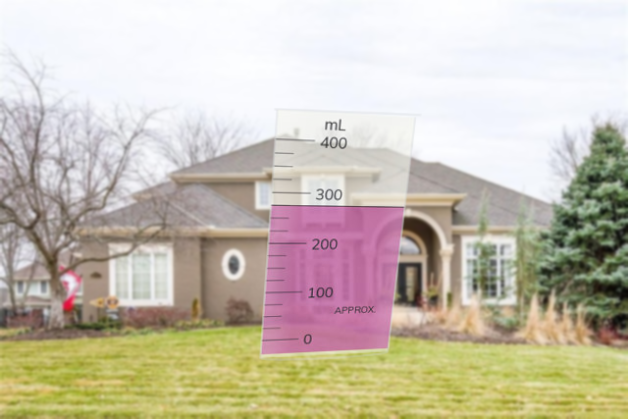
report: 275mL
